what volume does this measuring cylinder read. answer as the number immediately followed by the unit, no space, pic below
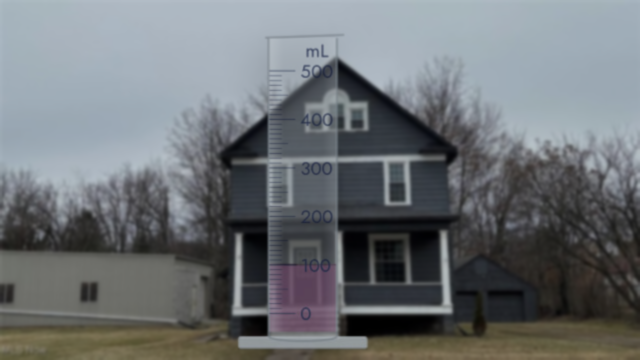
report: 100mL
